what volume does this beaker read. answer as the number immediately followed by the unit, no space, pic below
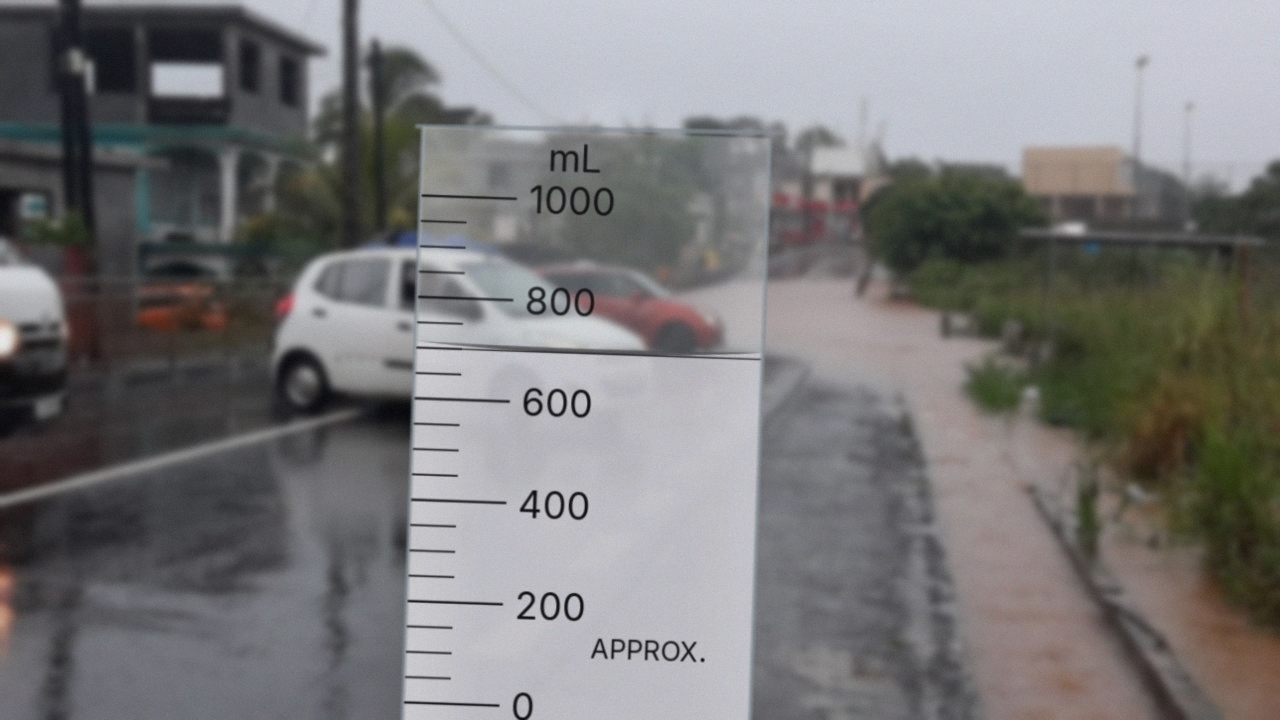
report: 700mL
